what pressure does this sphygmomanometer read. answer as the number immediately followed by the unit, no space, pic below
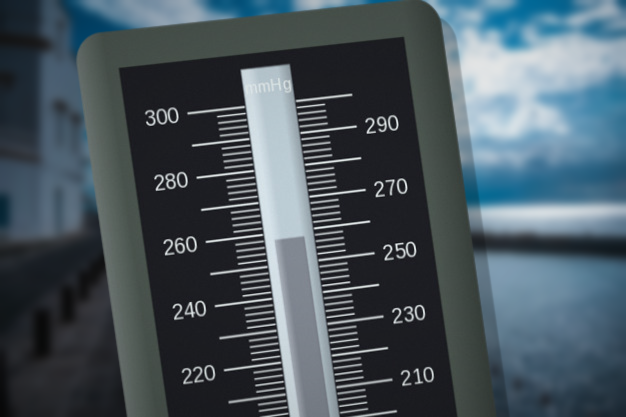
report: 258mmHg
